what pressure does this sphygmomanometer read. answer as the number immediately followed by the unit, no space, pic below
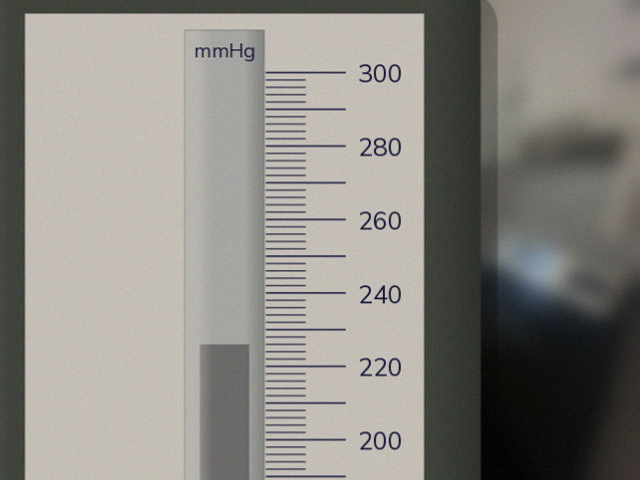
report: 226mmHg
